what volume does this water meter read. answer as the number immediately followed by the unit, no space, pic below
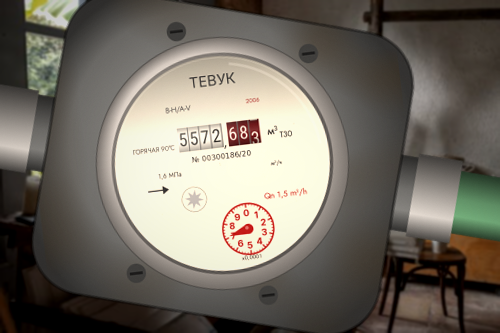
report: 5572.6827m³
